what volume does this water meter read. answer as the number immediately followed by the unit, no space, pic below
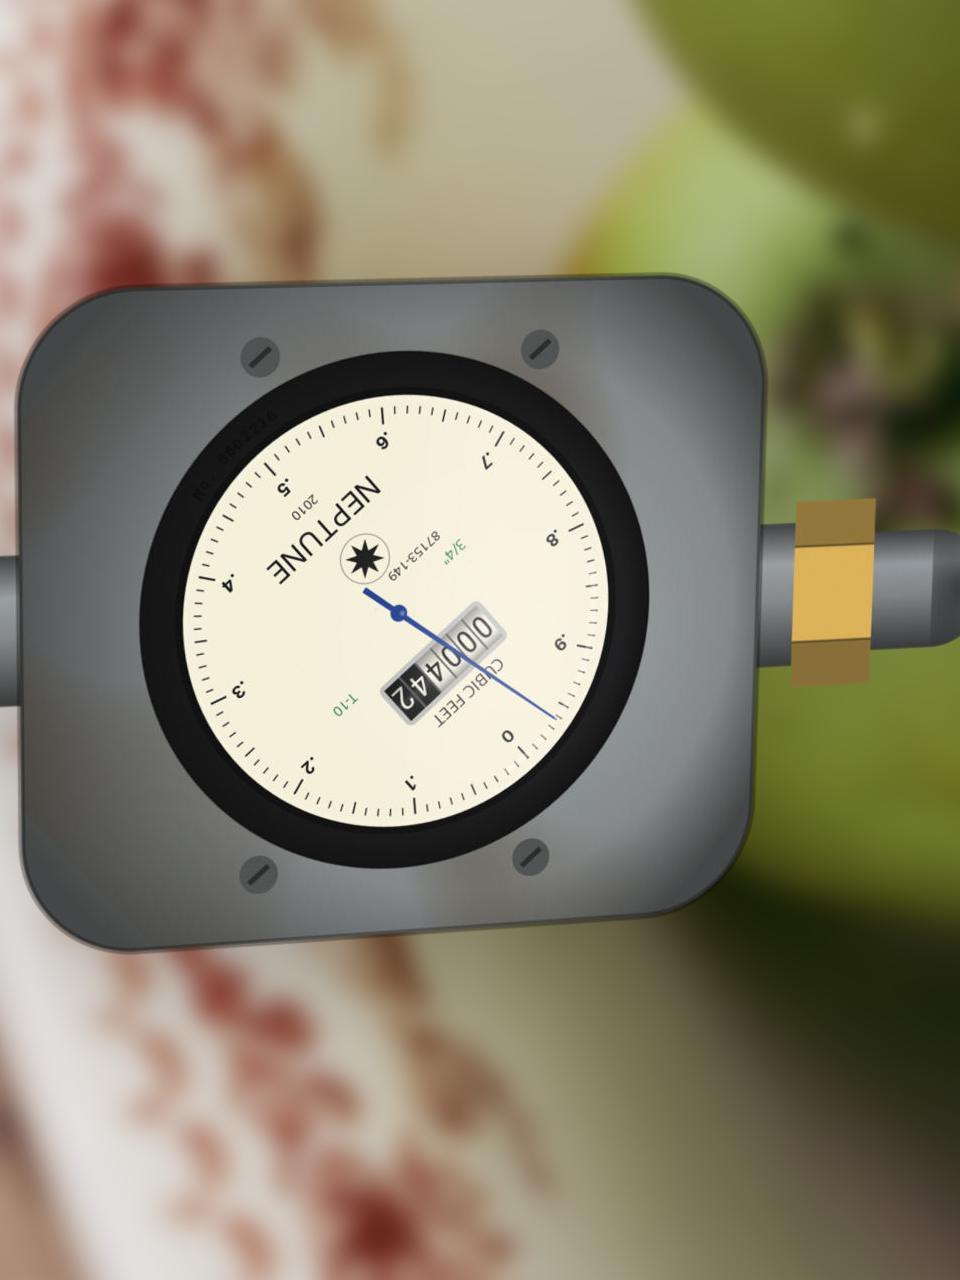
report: 441.96ft³
